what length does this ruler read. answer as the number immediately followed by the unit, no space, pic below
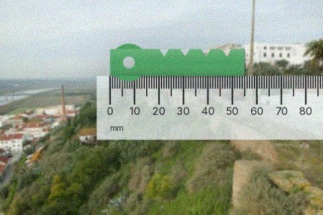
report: 55mm
